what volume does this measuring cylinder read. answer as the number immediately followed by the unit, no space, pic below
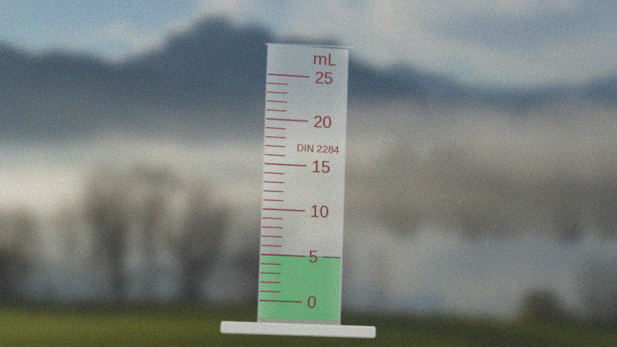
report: 5mL
